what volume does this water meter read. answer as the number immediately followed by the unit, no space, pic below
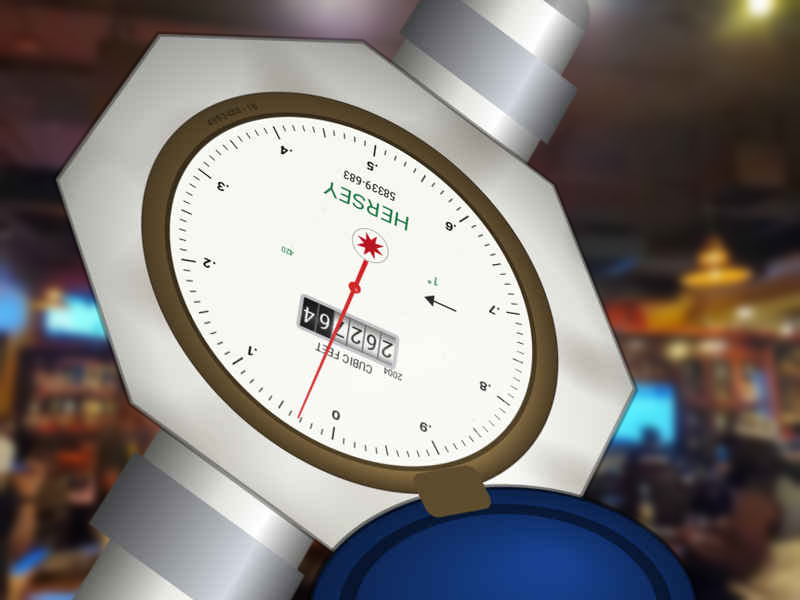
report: 262764.03ft³
